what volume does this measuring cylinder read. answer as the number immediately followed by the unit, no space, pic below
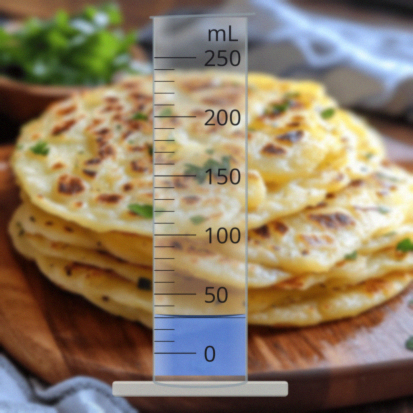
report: 30mL
